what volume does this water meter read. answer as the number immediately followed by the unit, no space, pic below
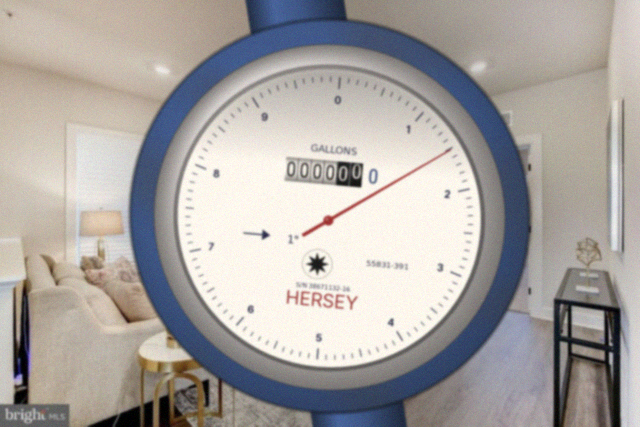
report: 1.5gal
